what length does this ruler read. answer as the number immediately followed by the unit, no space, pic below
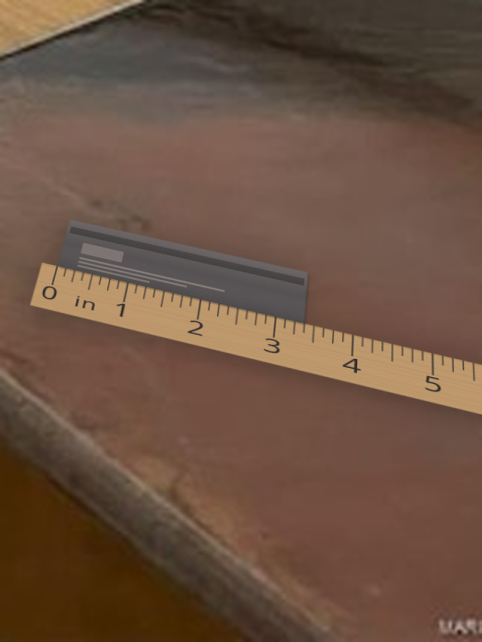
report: 3.375in
